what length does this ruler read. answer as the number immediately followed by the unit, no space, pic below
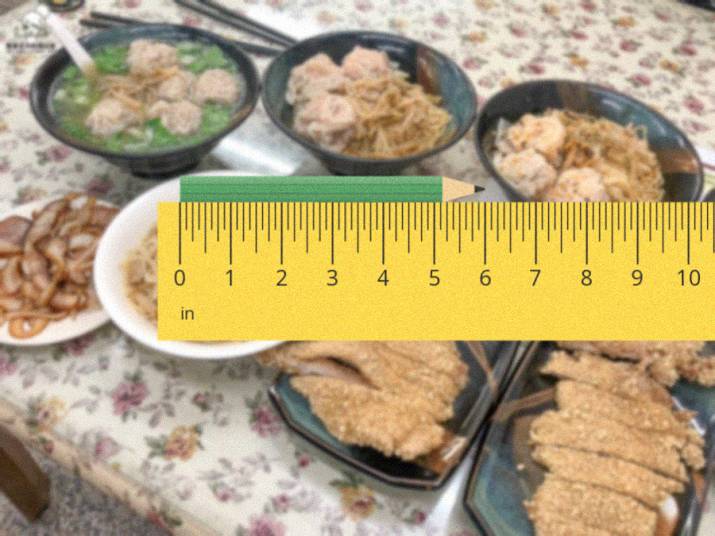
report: 6in
